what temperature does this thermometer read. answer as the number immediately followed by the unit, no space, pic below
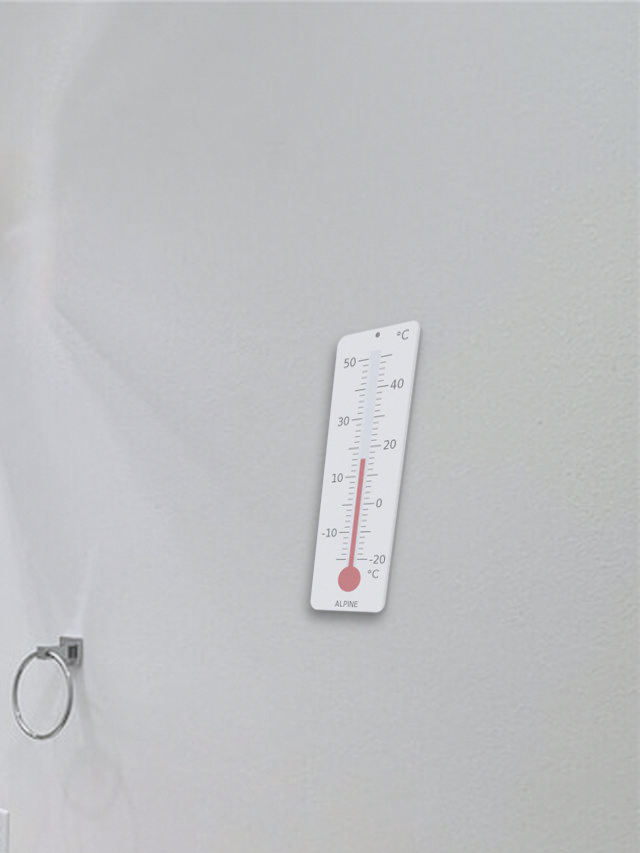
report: 16°C
